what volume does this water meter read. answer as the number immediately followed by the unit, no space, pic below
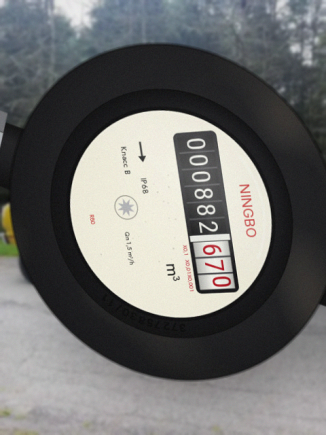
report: 882.670m³
